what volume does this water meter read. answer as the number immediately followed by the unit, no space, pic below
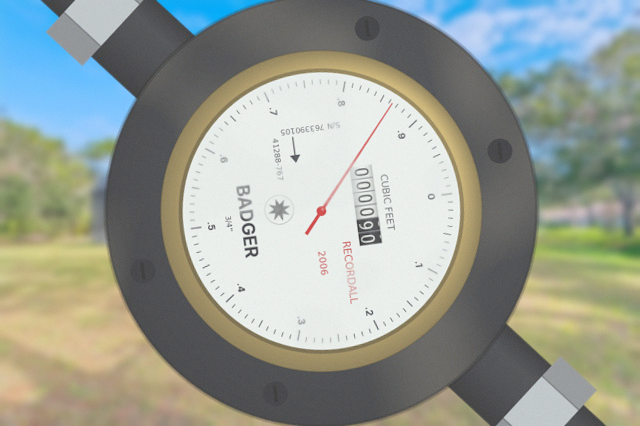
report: 89.86ft³
